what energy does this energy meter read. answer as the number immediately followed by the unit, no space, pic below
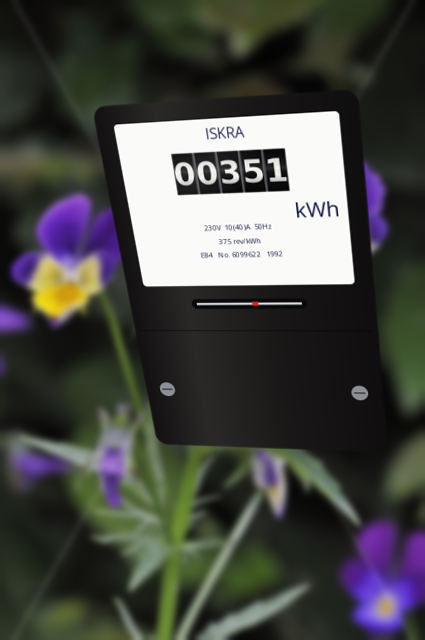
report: 351kWh
